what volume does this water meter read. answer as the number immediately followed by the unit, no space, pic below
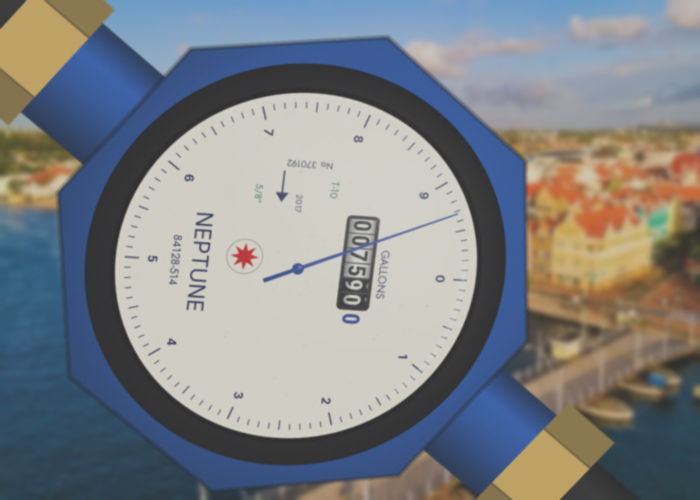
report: 75899.3gal
